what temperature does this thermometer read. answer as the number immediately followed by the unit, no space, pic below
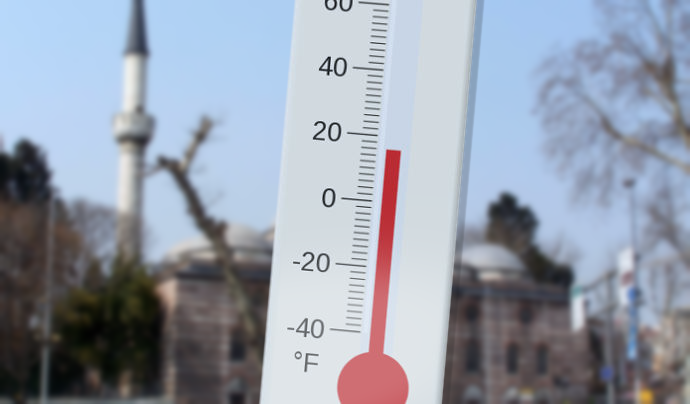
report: 16°F
